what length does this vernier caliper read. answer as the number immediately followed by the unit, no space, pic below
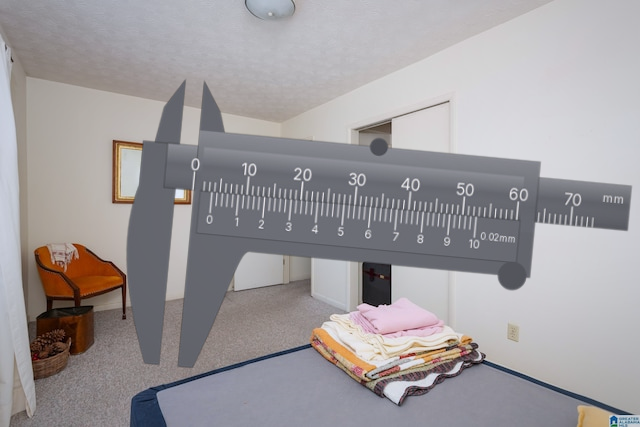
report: 3.5mm
